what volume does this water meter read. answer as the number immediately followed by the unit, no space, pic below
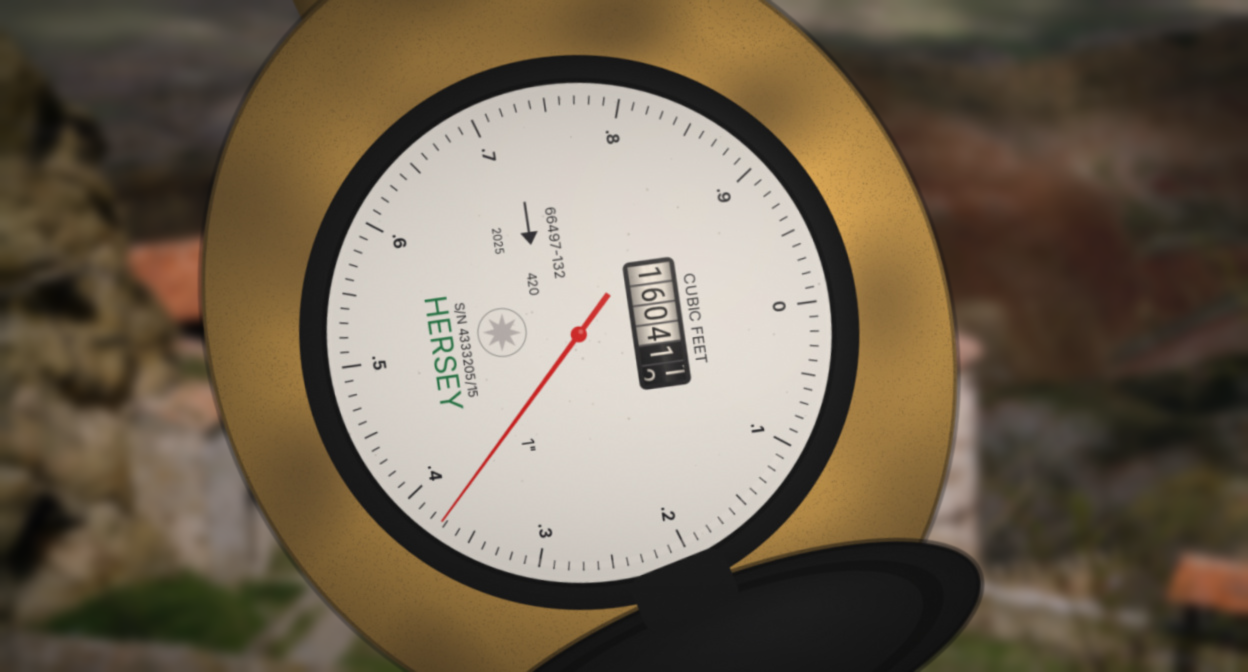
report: 160411.37ft³
